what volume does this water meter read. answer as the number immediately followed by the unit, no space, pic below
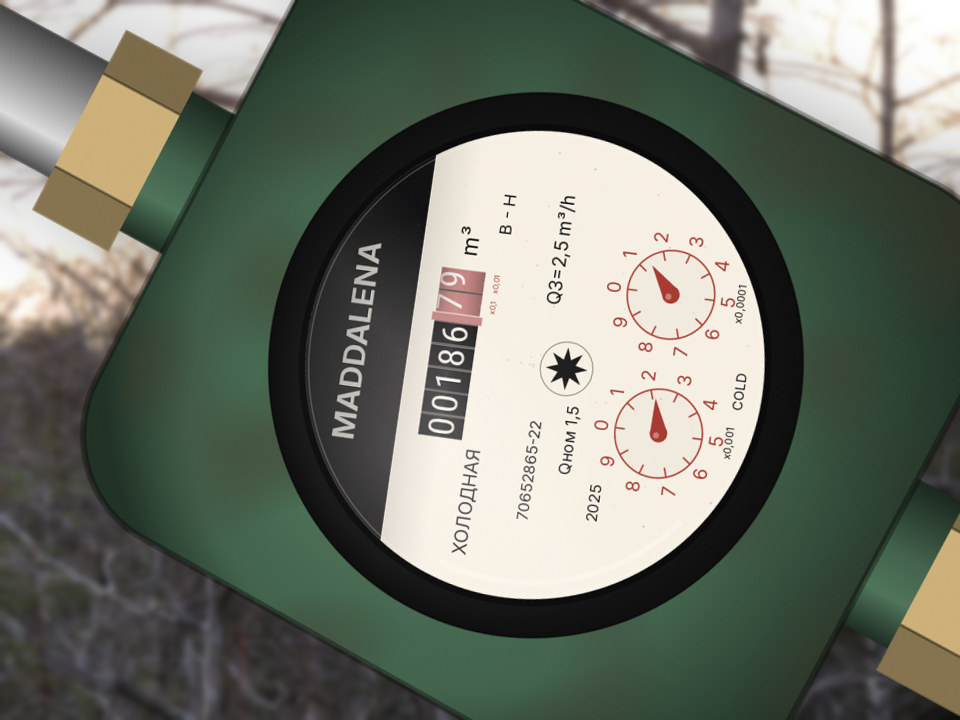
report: 186.7921m³
